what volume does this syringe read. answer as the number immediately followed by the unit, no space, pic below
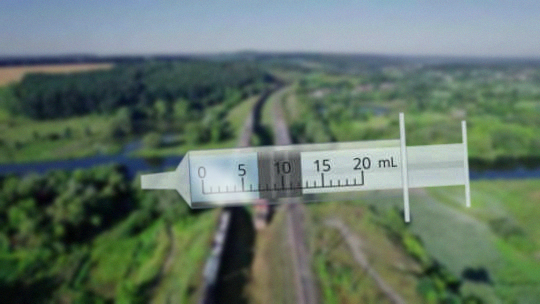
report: 7mL
